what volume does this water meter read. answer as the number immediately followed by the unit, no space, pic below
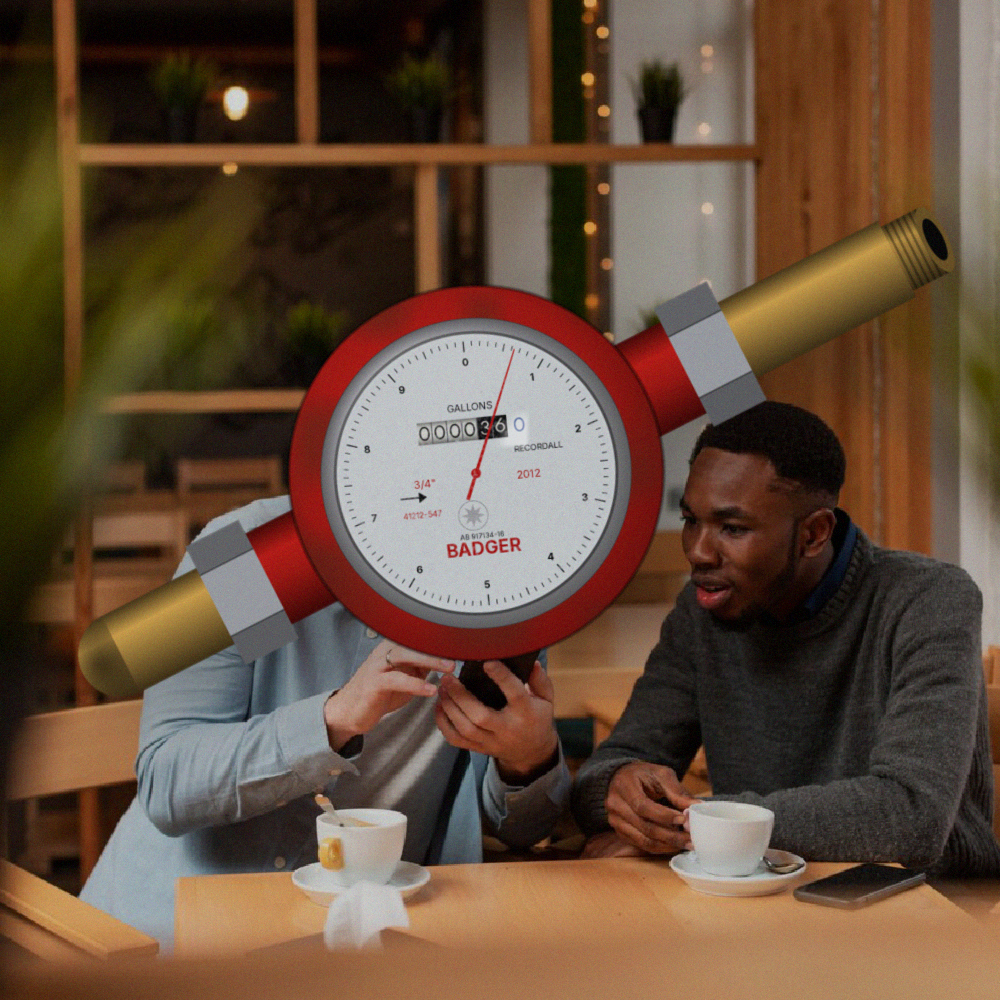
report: 360.6gal
